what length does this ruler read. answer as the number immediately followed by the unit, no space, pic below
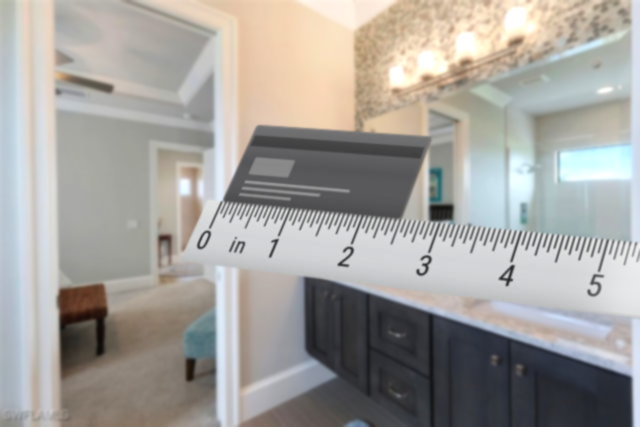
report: 2.5in
